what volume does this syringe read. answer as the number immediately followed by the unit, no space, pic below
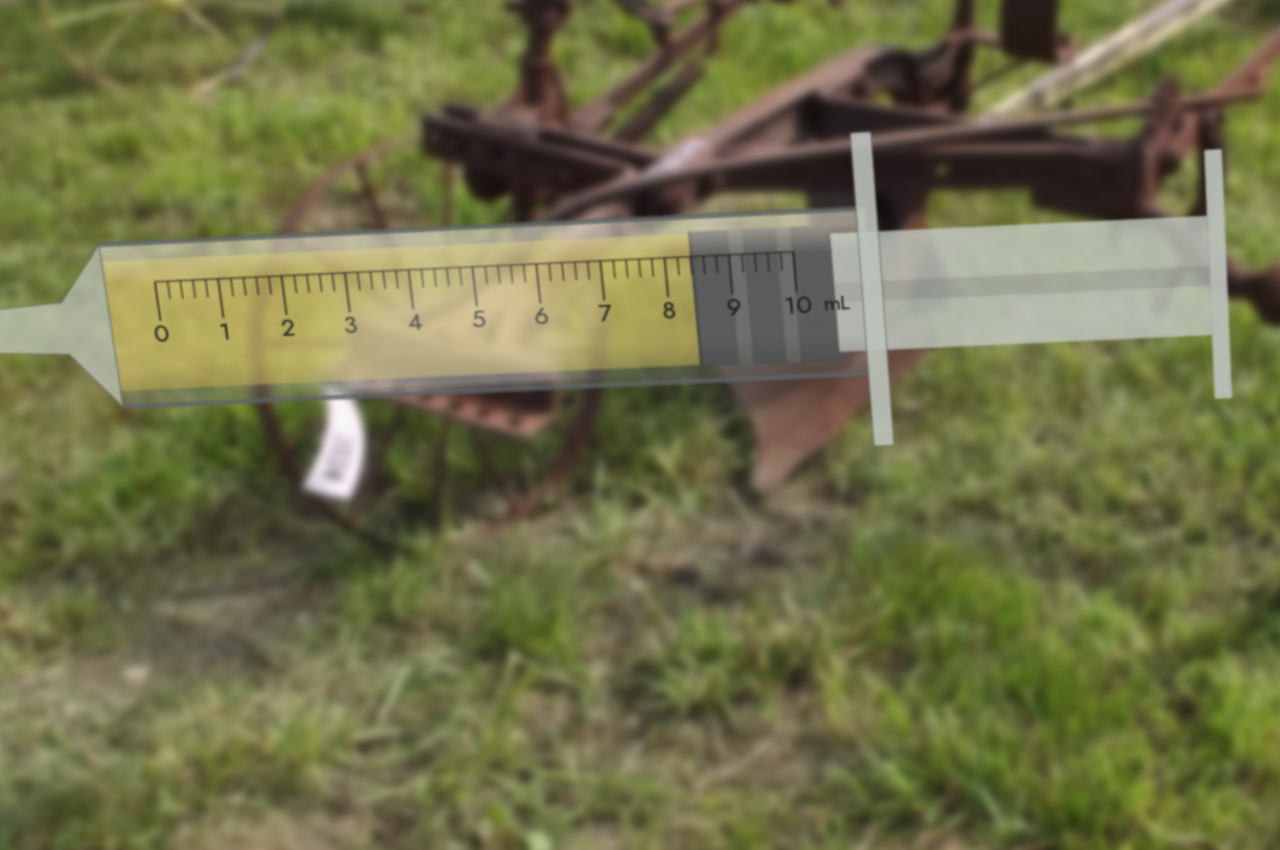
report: 8.4mL
